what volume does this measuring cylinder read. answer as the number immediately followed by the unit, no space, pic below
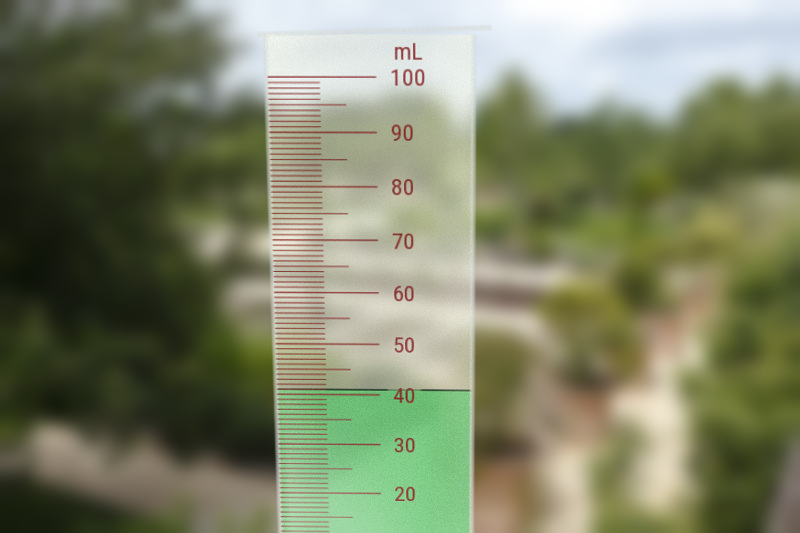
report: 41mL
